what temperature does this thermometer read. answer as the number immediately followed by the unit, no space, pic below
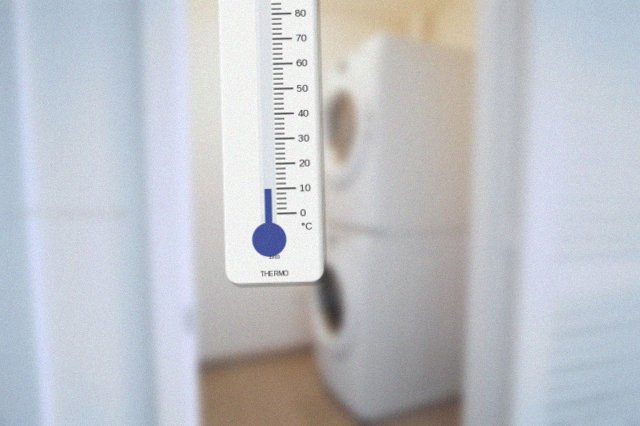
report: 10°C
